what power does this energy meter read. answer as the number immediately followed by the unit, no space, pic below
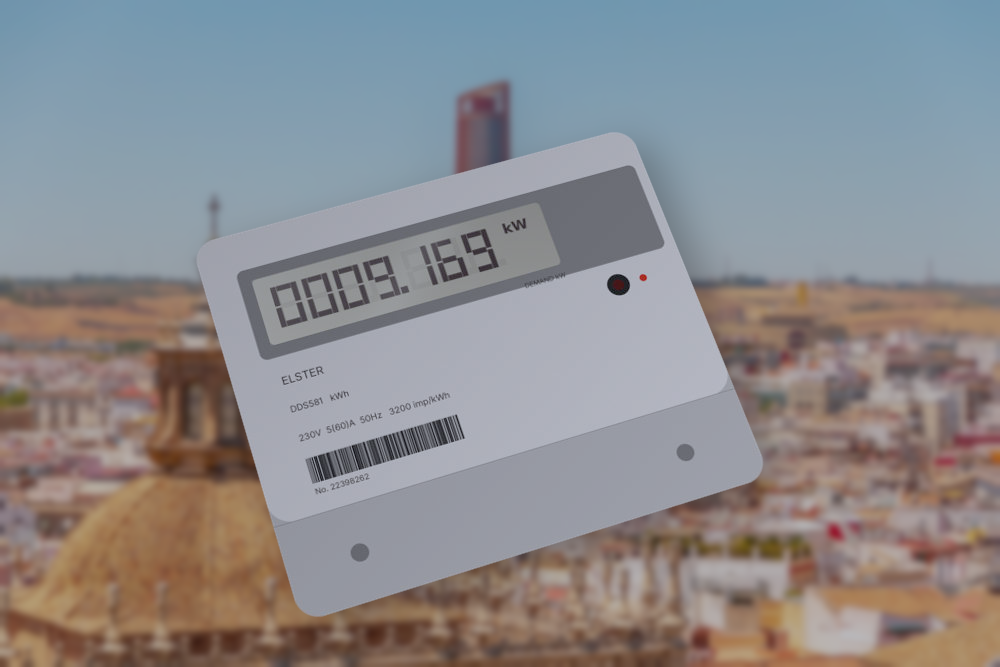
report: 9.169kW
